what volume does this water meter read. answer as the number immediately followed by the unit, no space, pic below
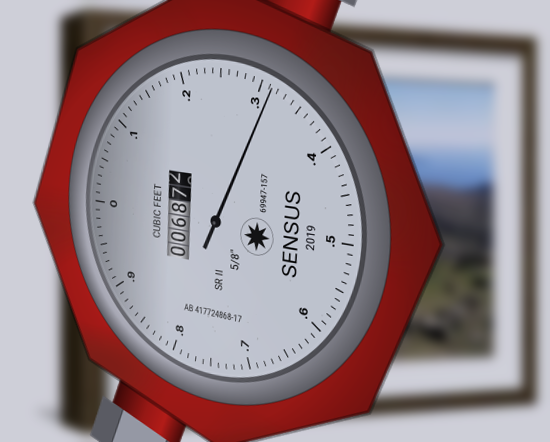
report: 6872.31ft³
